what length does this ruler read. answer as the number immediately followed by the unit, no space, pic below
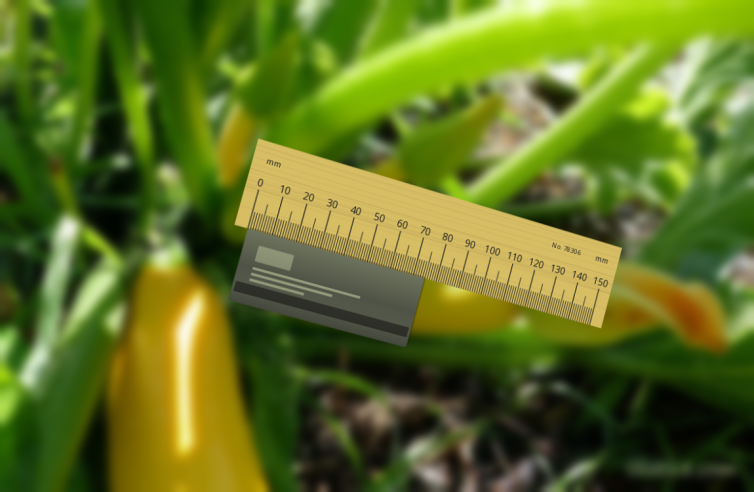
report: 75mm
